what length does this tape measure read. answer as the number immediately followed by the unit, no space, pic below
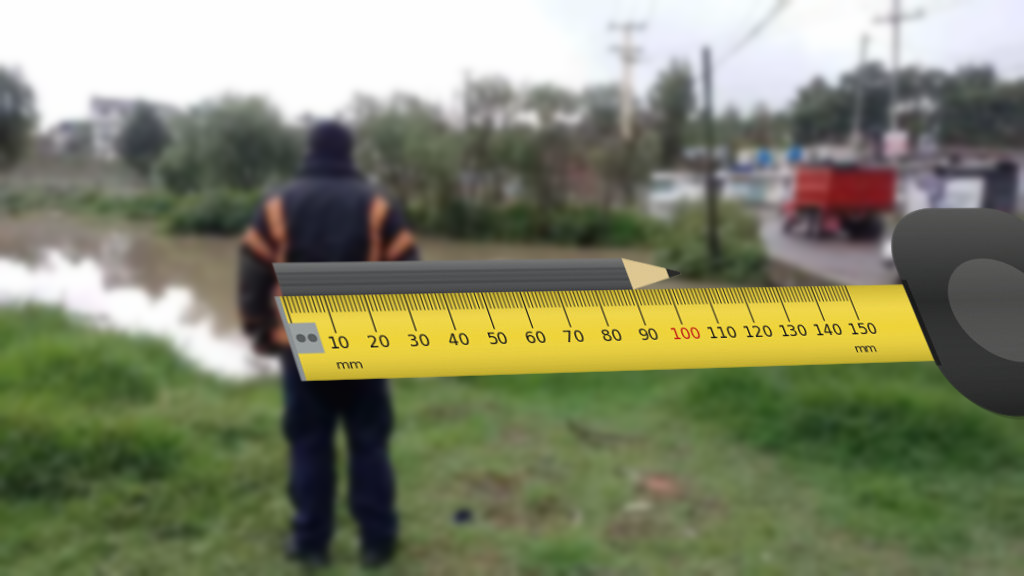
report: 105mm
